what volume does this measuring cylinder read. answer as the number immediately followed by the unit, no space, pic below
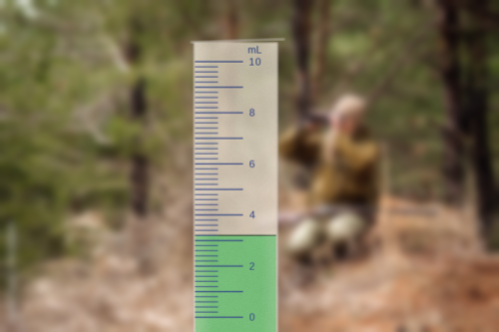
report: 3.2mL
